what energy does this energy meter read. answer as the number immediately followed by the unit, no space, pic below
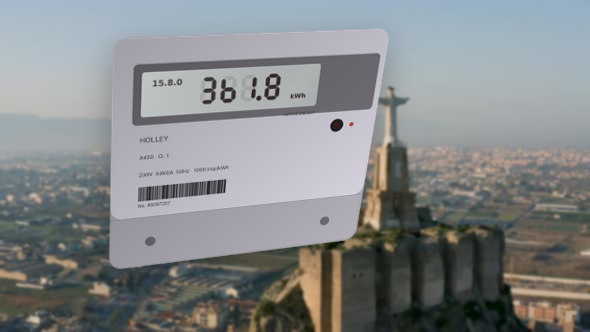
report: 361.8kWh
